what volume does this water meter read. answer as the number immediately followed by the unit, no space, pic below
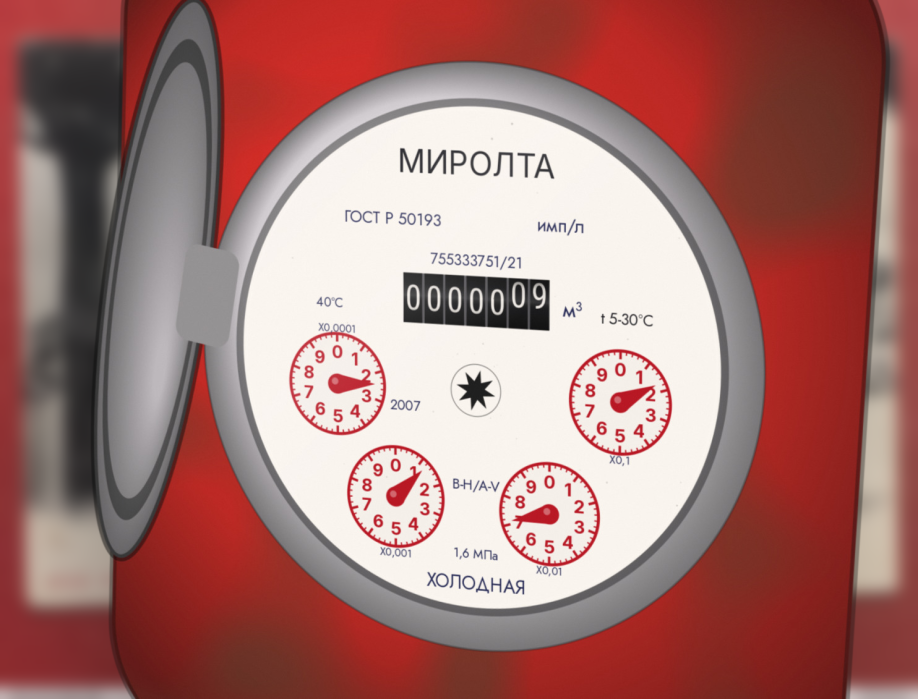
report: 9.1712m³
